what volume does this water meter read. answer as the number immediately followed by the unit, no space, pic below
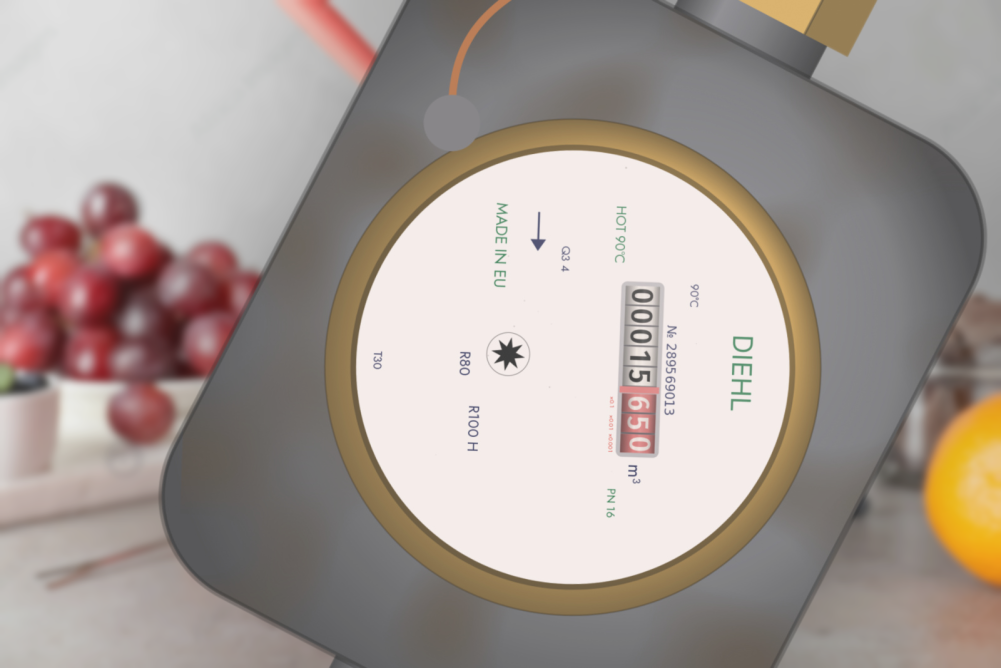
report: 15.650m³
